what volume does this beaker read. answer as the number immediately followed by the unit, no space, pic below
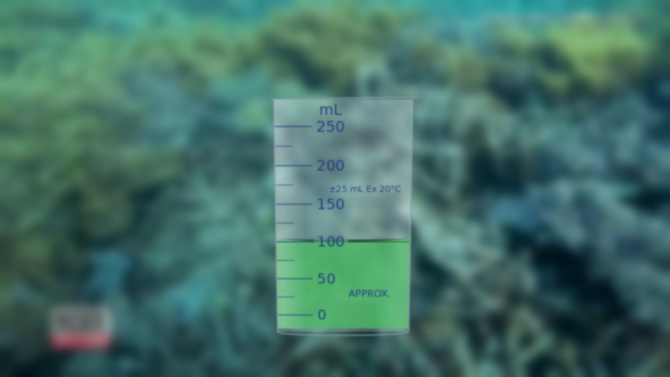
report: 100mL
